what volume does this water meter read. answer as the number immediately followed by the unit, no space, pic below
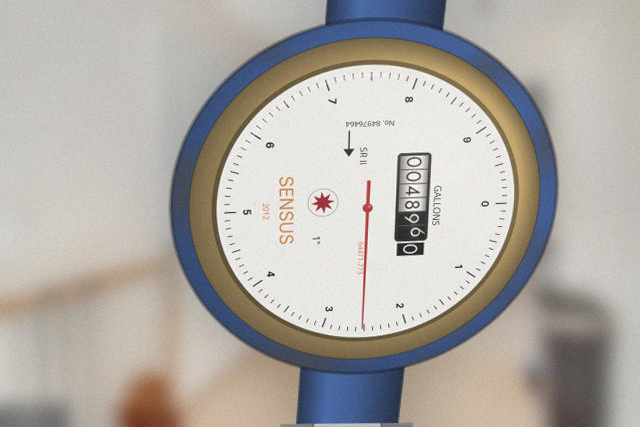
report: 48962.5gal
